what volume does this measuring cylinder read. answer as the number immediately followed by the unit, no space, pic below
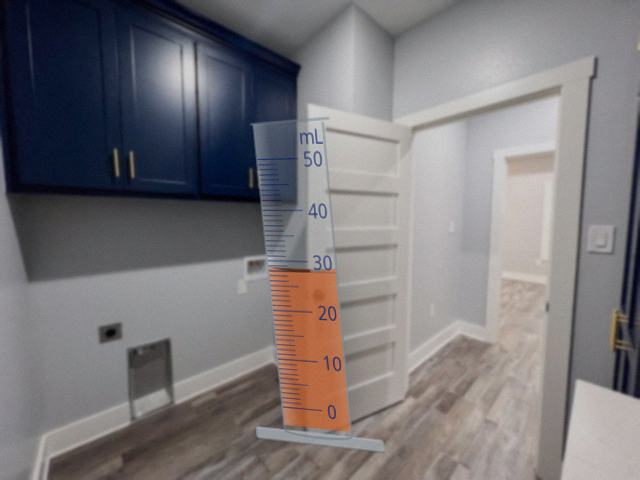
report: 28mL
